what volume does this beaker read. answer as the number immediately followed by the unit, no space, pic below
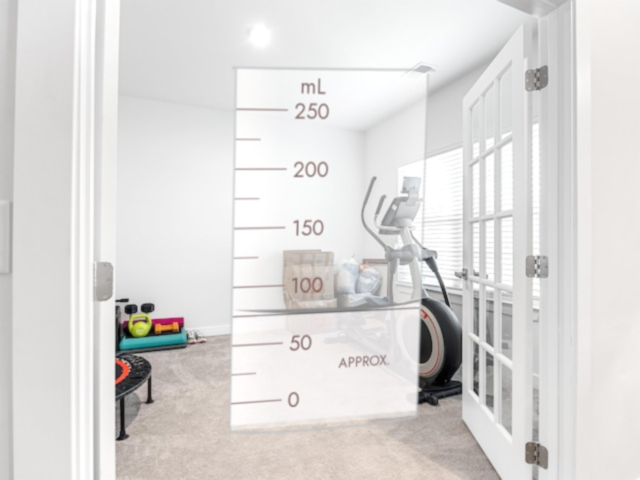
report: 75mL
